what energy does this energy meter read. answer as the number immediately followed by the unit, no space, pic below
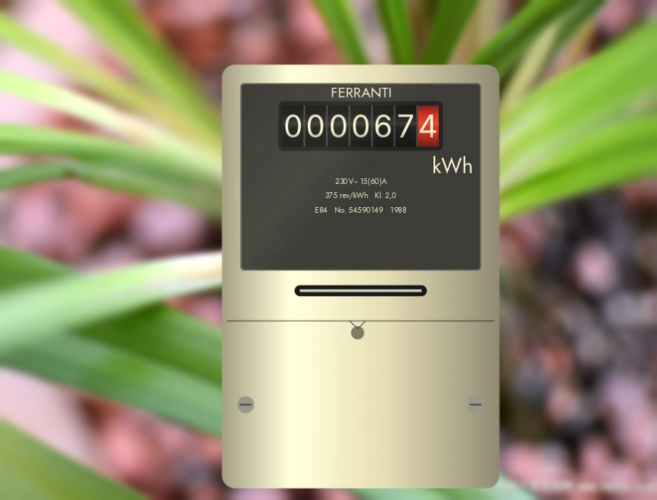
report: 67.4kWh
